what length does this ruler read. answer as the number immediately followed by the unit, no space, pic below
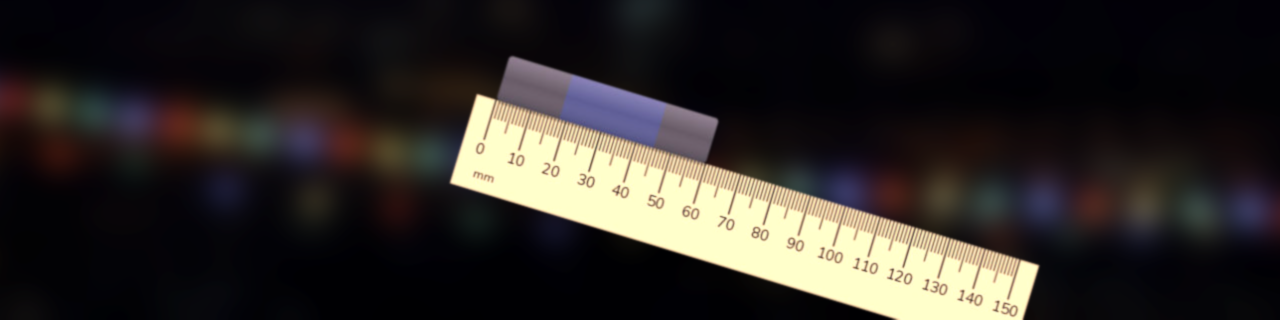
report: 60mm
